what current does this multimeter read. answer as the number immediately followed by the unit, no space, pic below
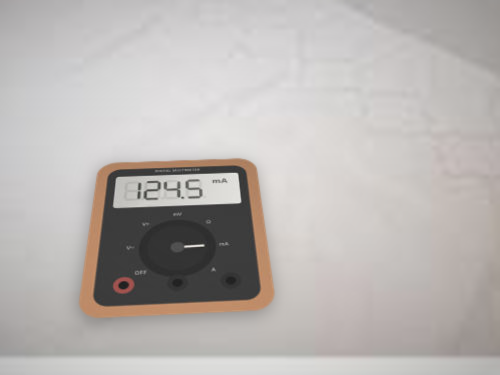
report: 124.5mA
